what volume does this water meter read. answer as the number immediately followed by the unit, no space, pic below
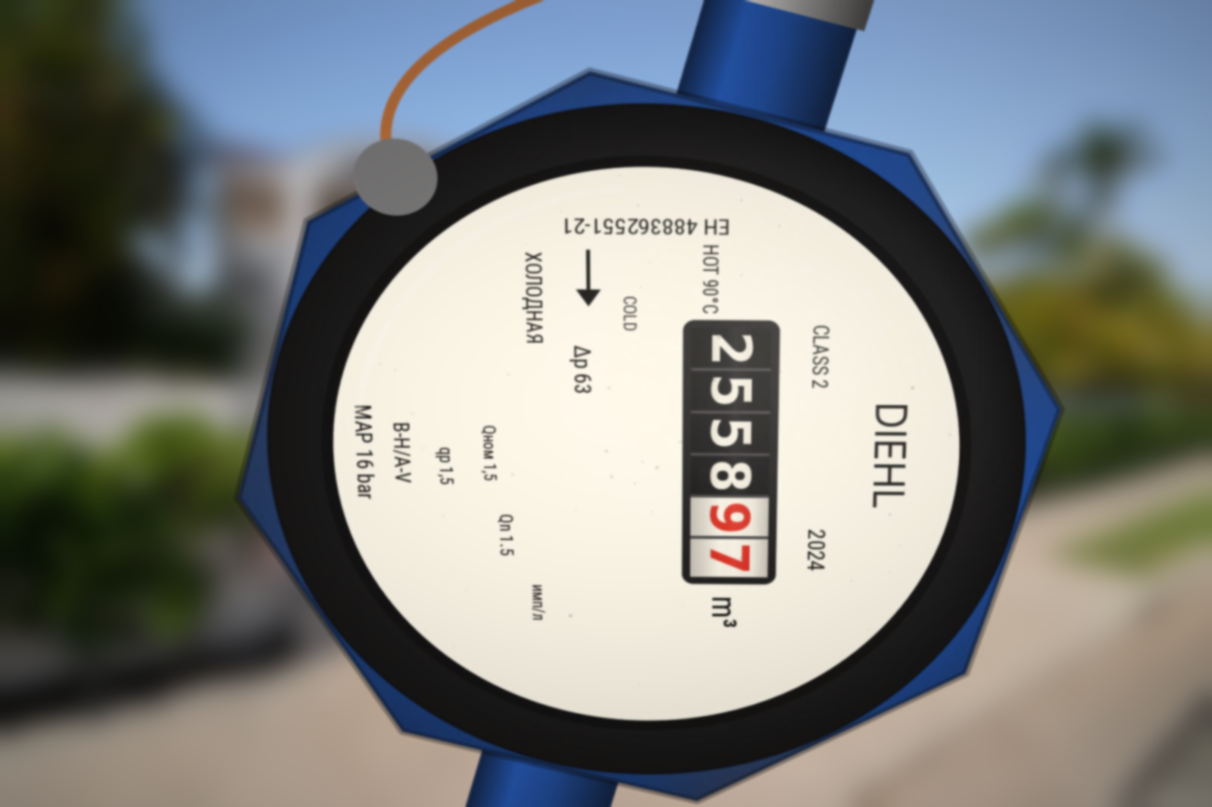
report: 2558.97m³
